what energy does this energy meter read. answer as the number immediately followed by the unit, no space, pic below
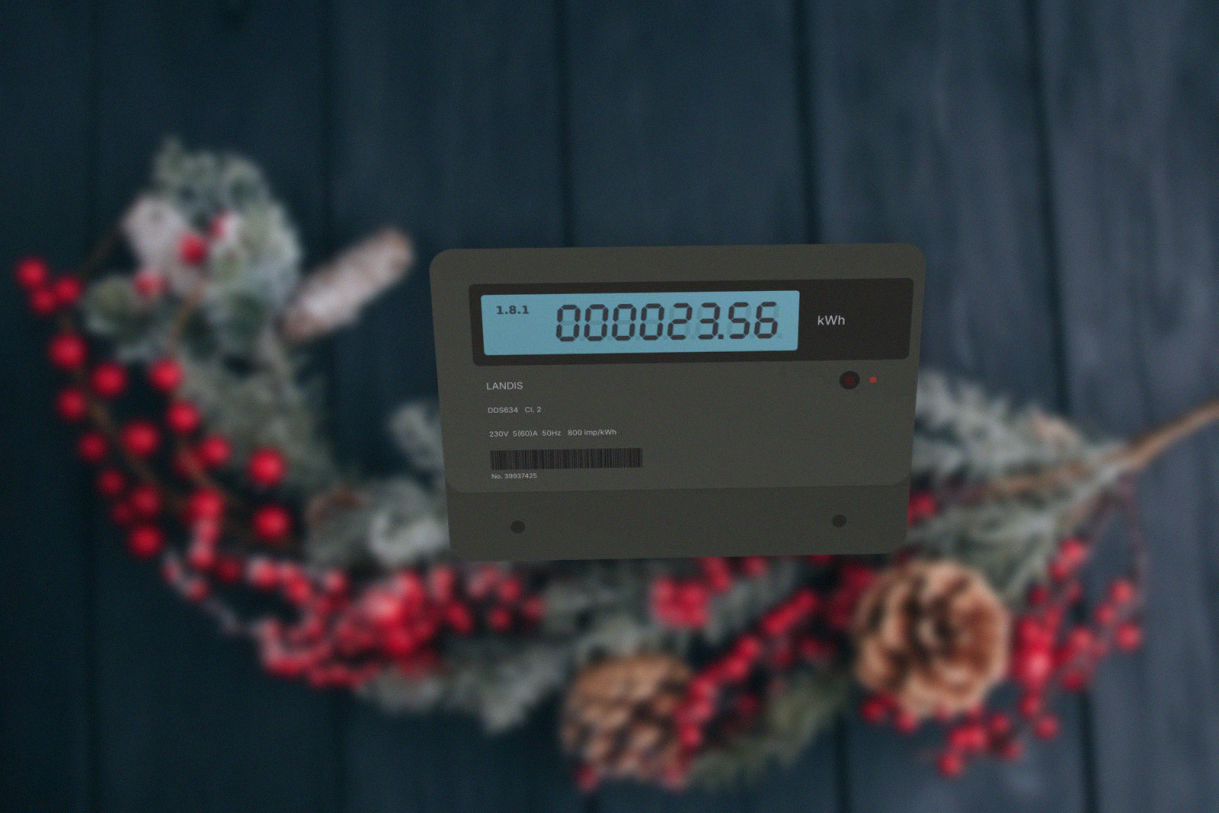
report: 23.56kWh
